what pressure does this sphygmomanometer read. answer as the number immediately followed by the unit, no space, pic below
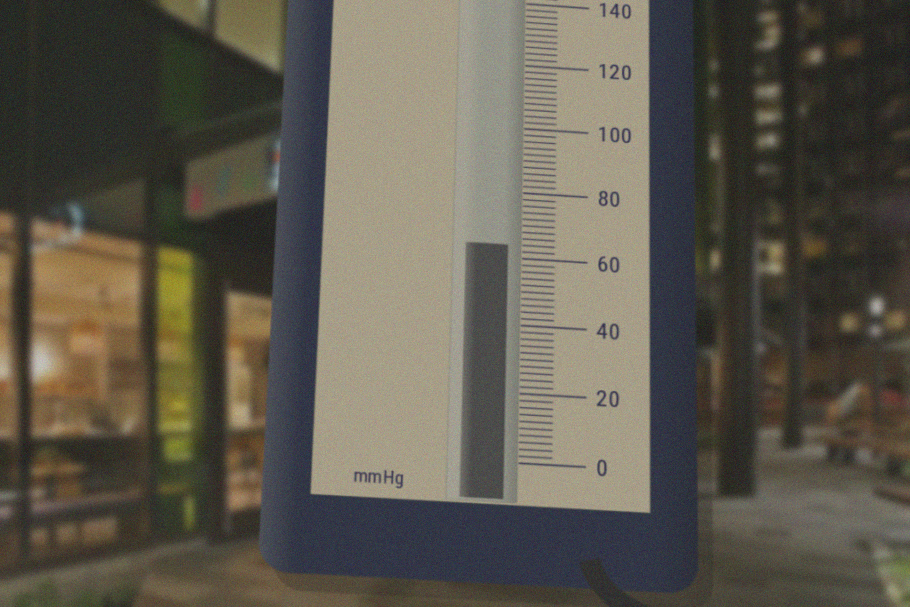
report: 64mmHg
